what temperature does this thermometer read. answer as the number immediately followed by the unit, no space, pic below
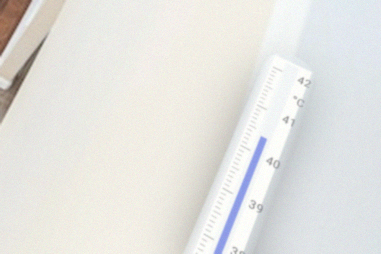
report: 40.4°C
